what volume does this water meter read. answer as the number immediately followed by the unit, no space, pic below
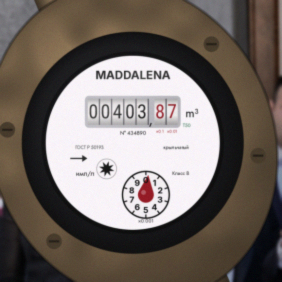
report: 403.870m³
